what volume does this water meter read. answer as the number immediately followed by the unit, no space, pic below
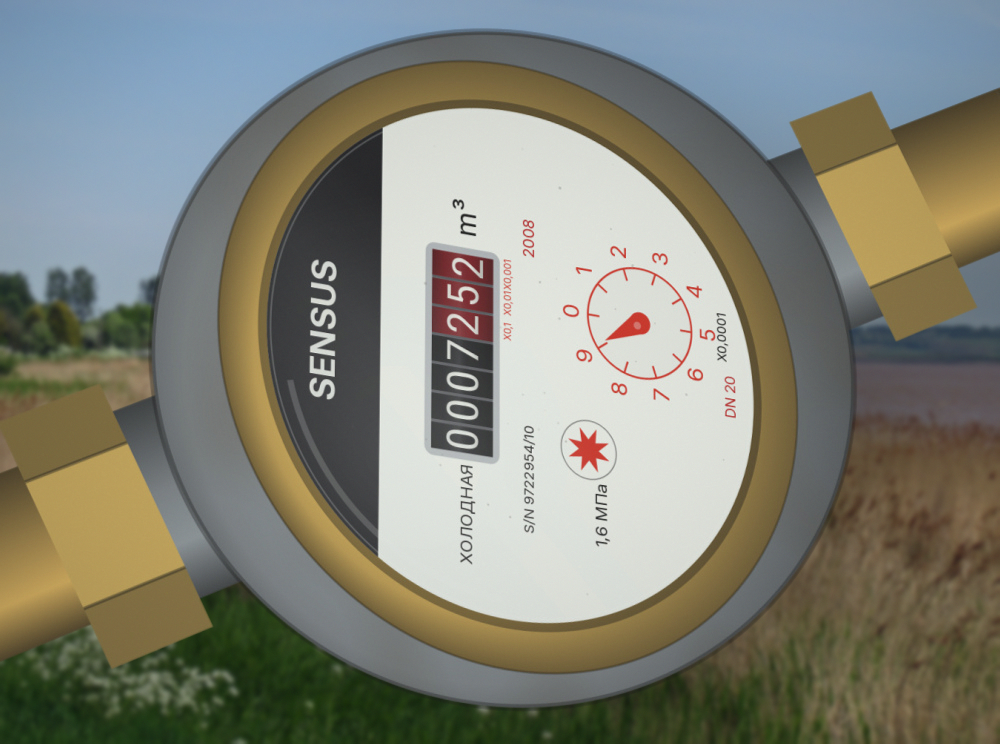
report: 7.2519m³
